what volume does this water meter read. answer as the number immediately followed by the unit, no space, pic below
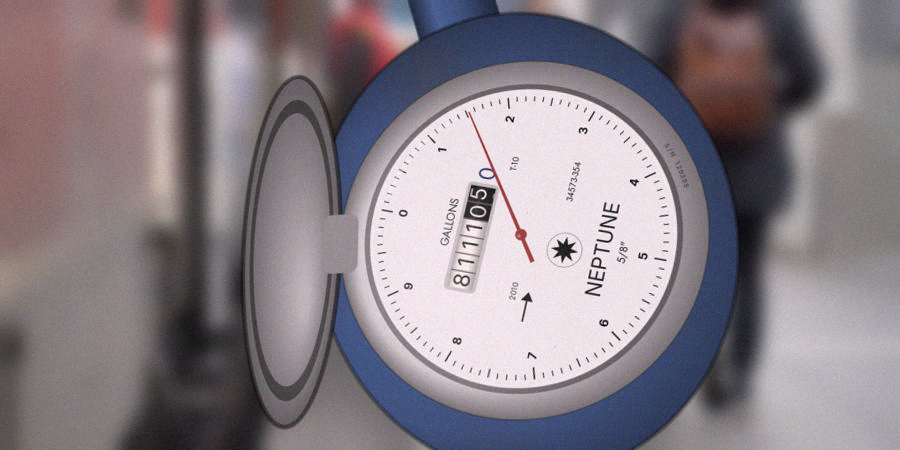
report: 8111051.5gal
